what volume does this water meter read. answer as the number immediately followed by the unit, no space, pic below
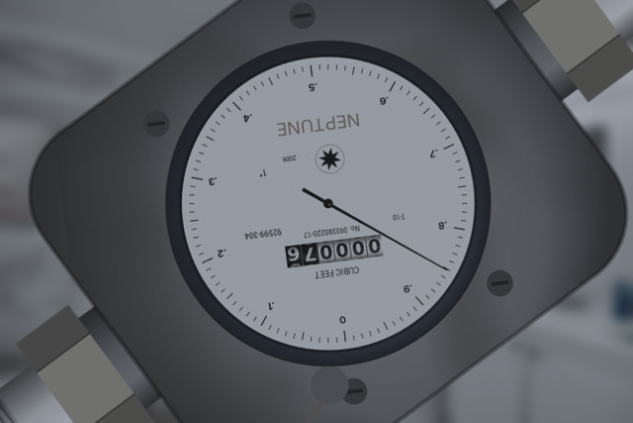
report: 75.85ft³
